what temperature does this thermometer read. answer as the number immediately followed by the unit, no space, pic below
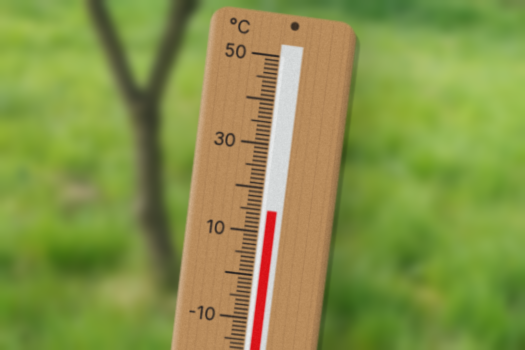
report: 15°C
